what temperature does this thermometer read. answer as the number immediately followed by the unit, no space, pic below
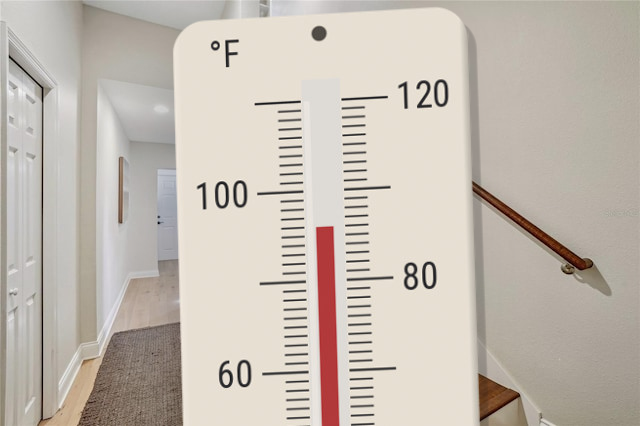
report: 92°F
